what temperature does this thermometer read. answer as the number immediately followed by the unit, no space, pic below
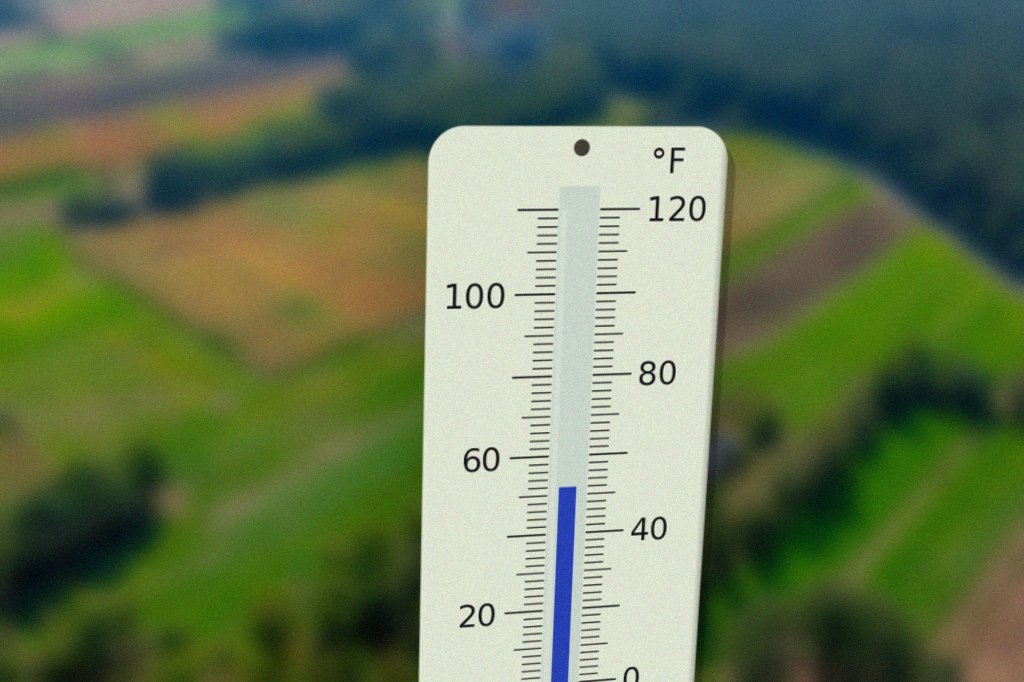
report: 52°F
